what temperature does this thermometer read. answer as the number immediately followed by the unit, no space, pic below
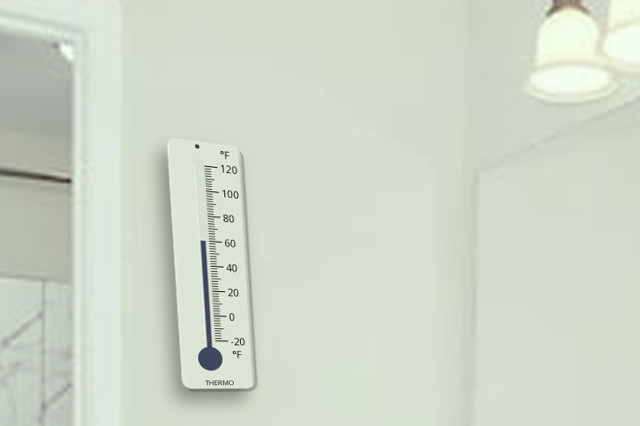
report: 60°F
